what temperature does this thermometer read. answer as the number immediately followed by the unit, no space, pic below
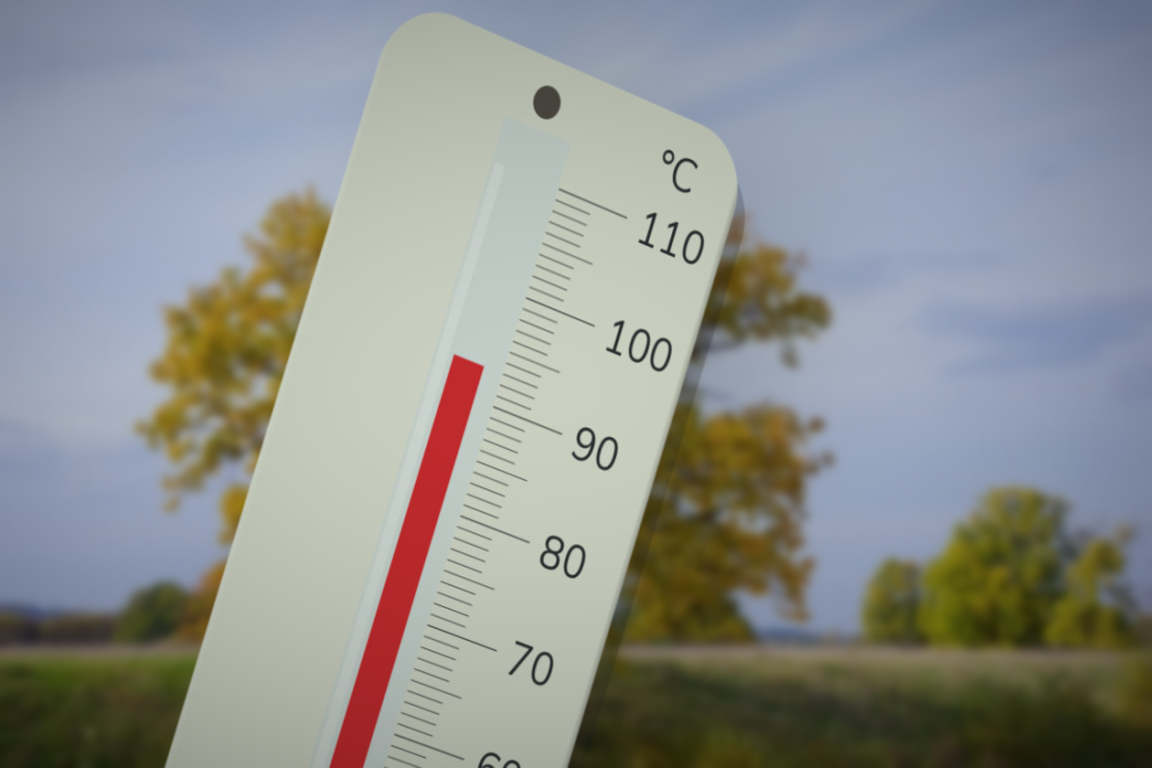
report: 93°C
